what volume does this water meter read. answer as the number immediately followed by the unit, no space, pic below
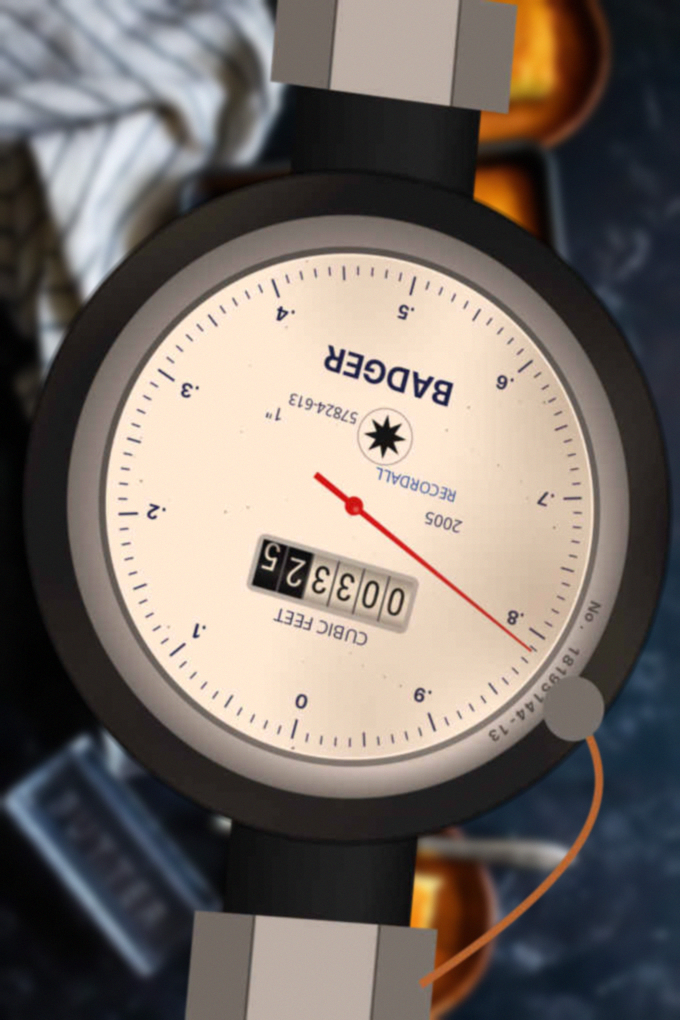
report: 3324.81ft³
